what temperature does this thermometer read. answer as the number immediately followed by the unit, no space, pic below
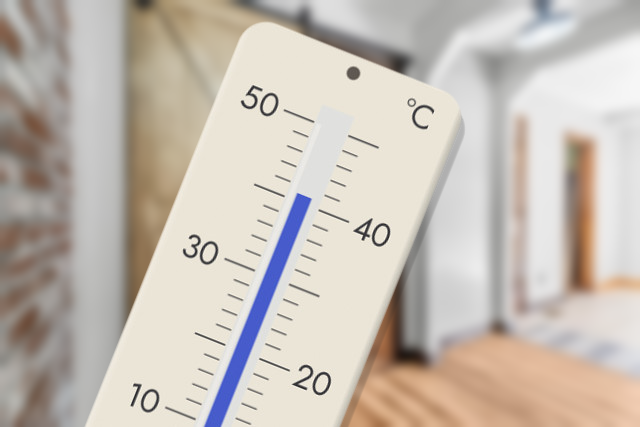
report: 41°C
